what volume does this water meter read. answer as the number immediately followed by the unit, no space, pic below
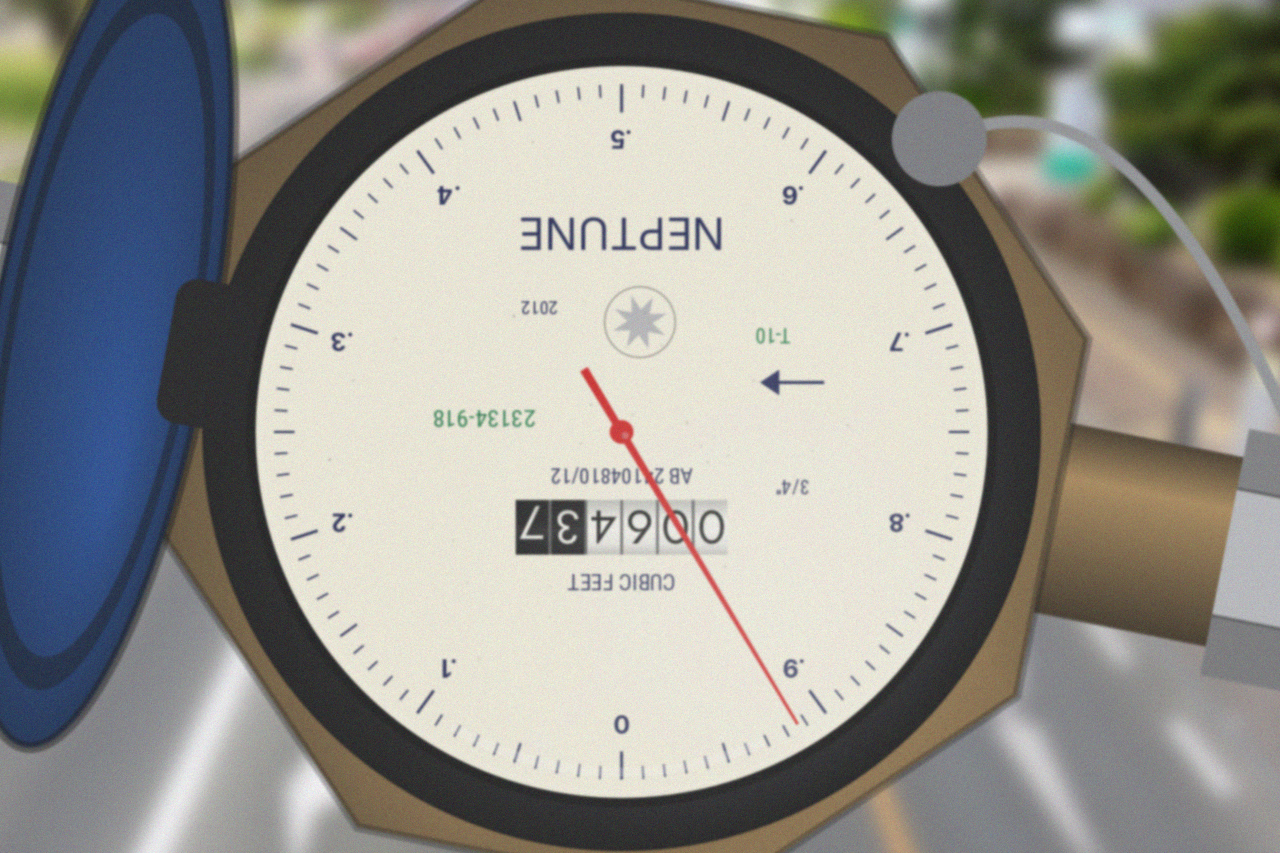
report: 6436.91ft³
